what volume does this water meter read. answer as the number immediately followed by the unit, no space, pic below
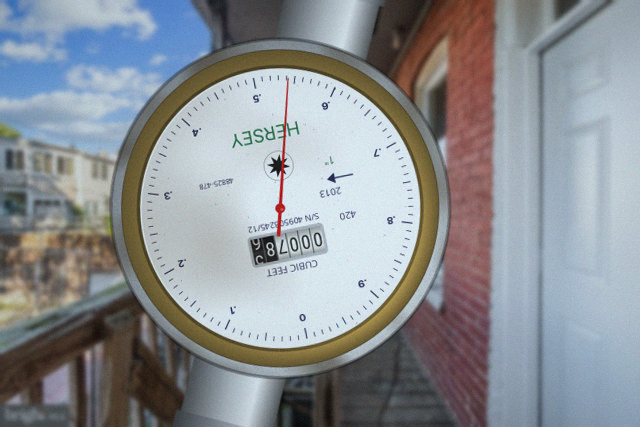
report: 785.54ft³
